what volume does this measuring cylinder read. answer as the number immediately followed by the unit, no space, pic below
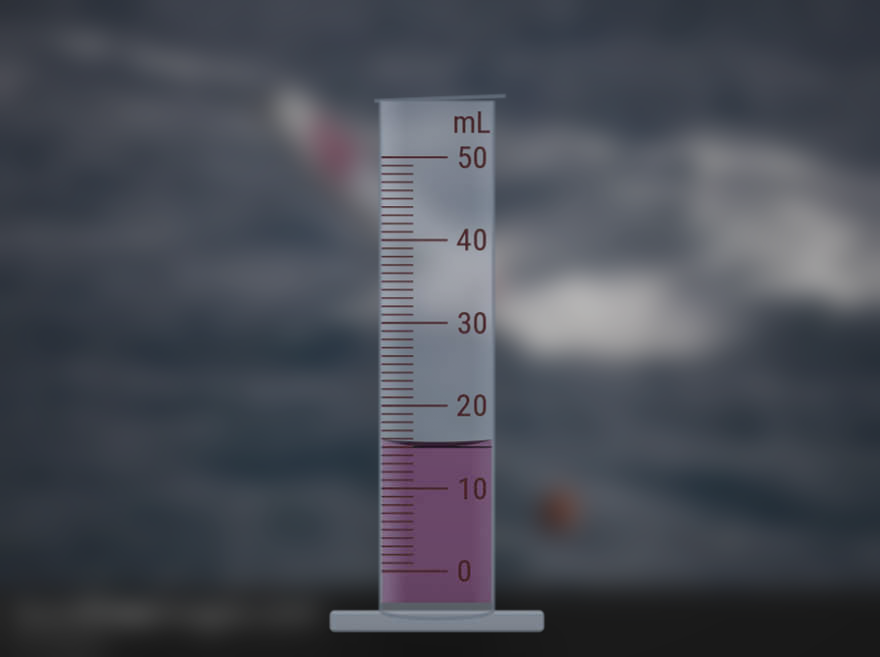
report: 15mL
